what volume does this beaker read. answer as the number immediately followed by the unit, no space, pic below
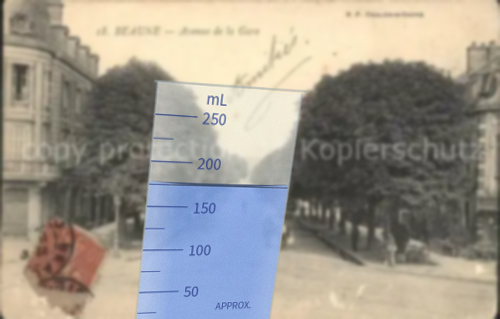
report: 175mL
